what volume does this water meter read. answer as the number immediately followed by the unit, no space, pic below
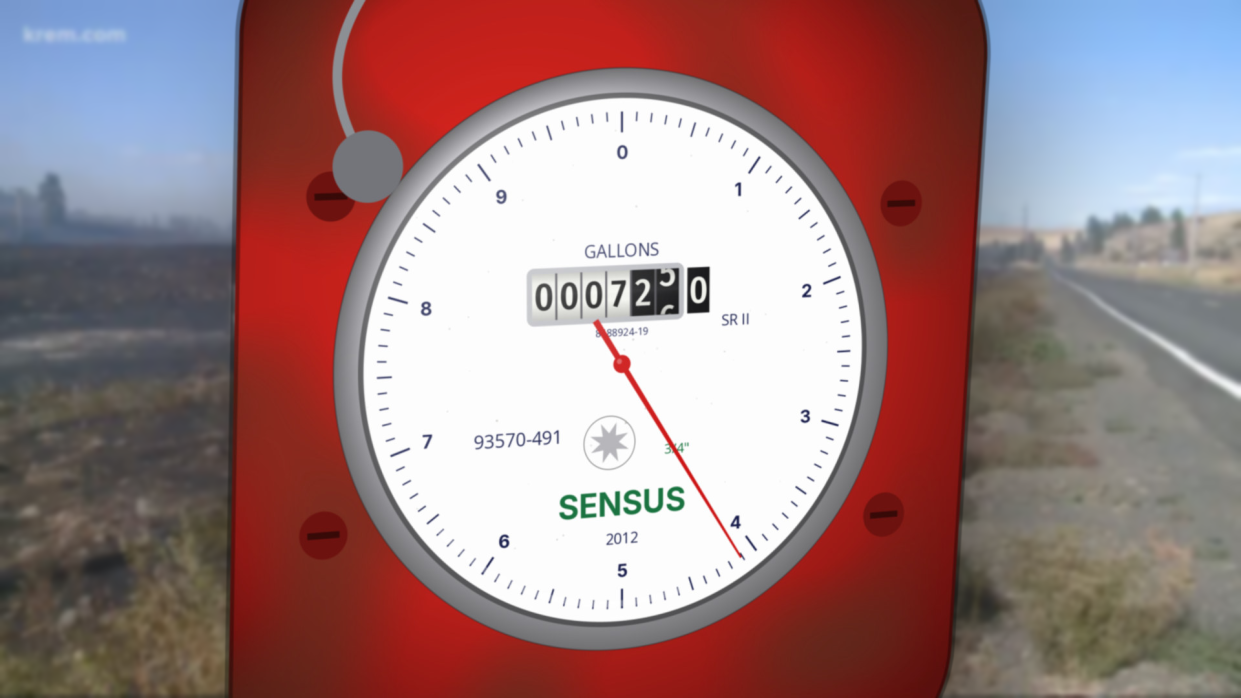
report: 7254.1gal
